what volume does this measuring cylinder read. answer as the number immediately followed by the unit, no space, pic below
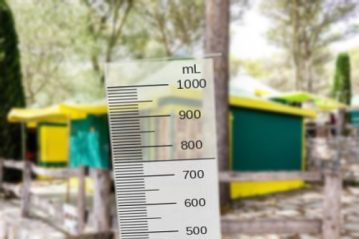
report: 750mL
